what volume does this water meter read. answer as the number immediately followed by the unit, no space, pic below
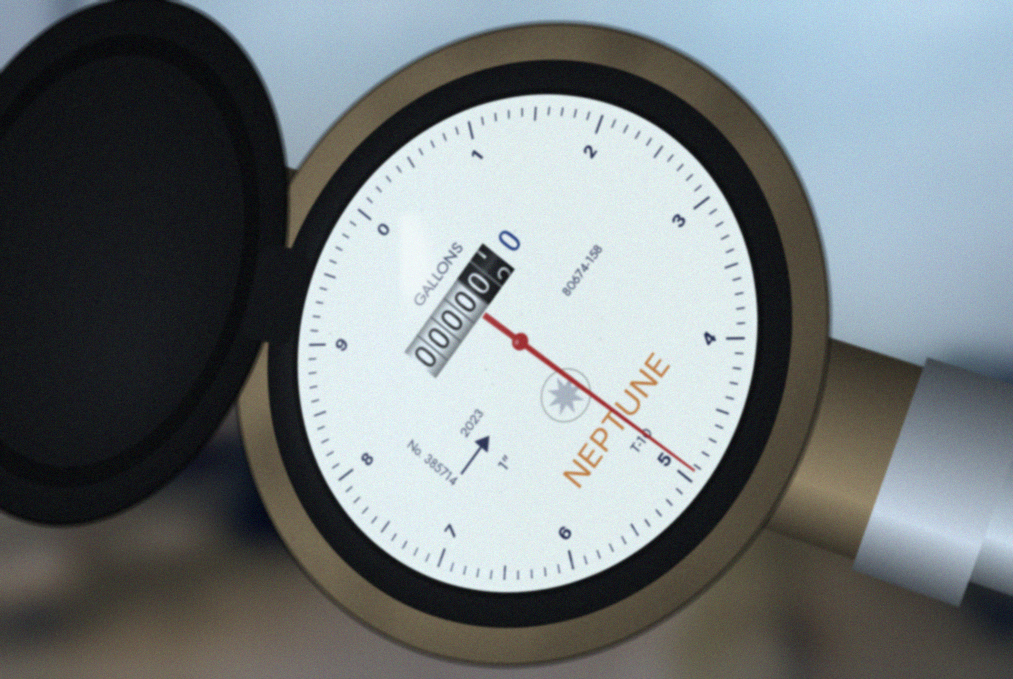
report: 14.9gal
